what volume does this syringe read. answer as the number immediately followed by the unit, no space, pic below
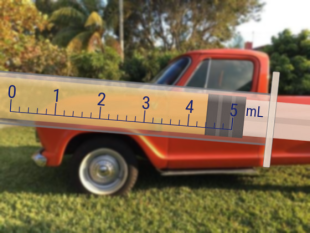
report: 4.4mL
